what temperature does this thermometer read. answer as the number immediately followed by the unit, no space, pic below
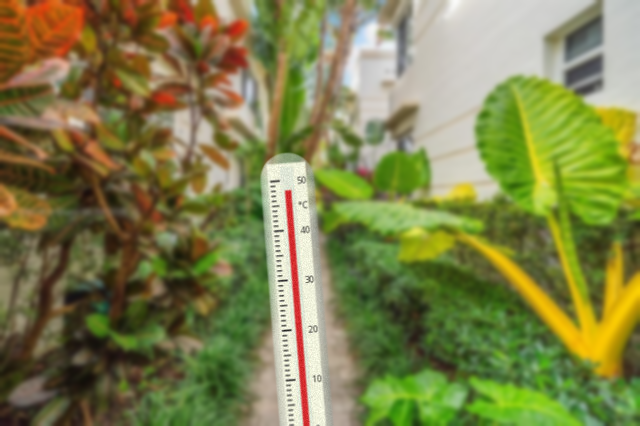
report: 48°C
